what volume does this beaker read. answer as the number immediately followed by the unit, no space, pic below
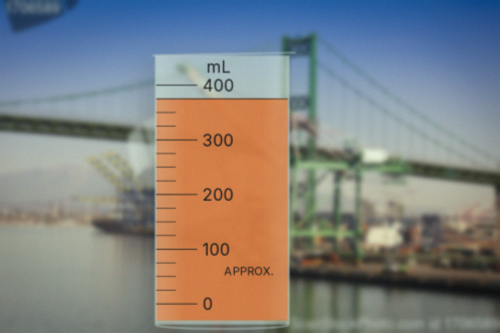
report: 375mL
